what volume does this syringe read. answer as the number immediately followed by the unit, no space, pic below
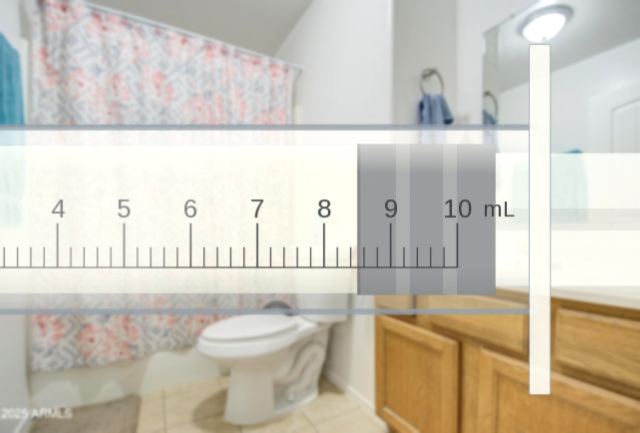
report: 8.5mL
